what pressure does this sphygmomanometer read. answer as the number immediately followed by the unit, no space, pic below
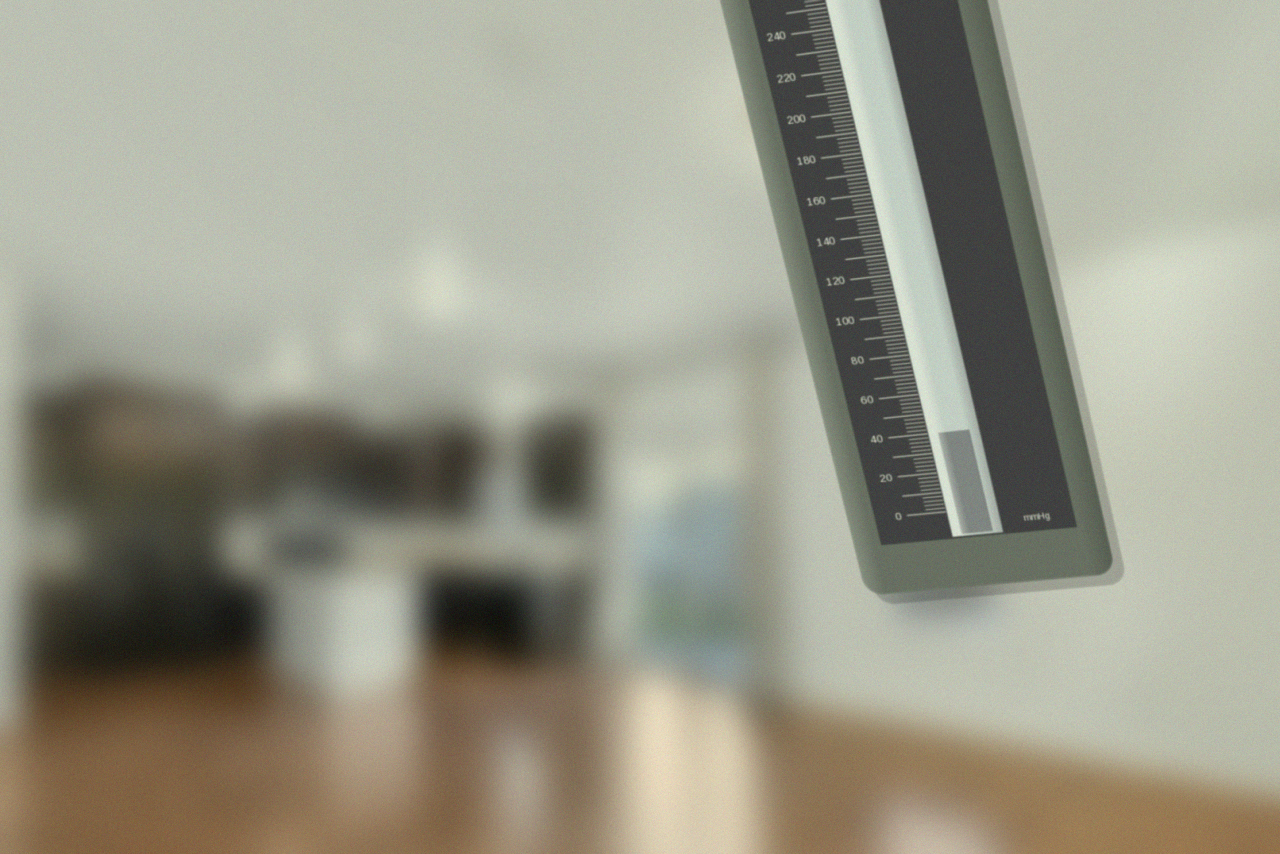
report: 40mmHg
